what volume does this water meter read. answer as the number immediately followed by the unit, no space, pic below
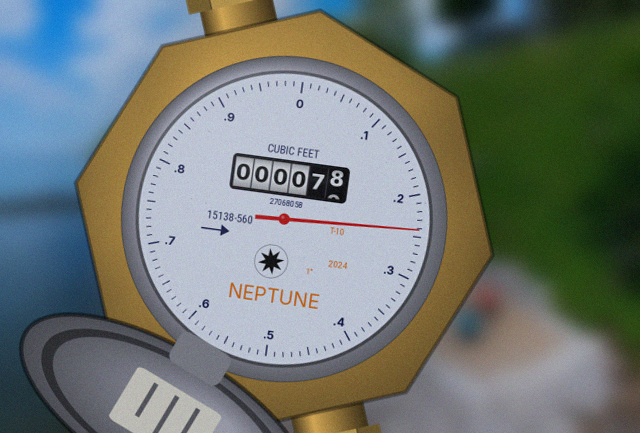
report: 78.24ft³
